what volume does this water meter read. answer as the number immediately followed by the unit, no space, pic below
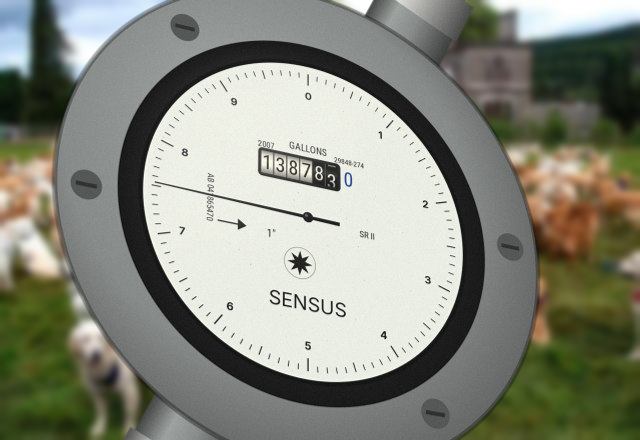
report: 1387827.5gal
